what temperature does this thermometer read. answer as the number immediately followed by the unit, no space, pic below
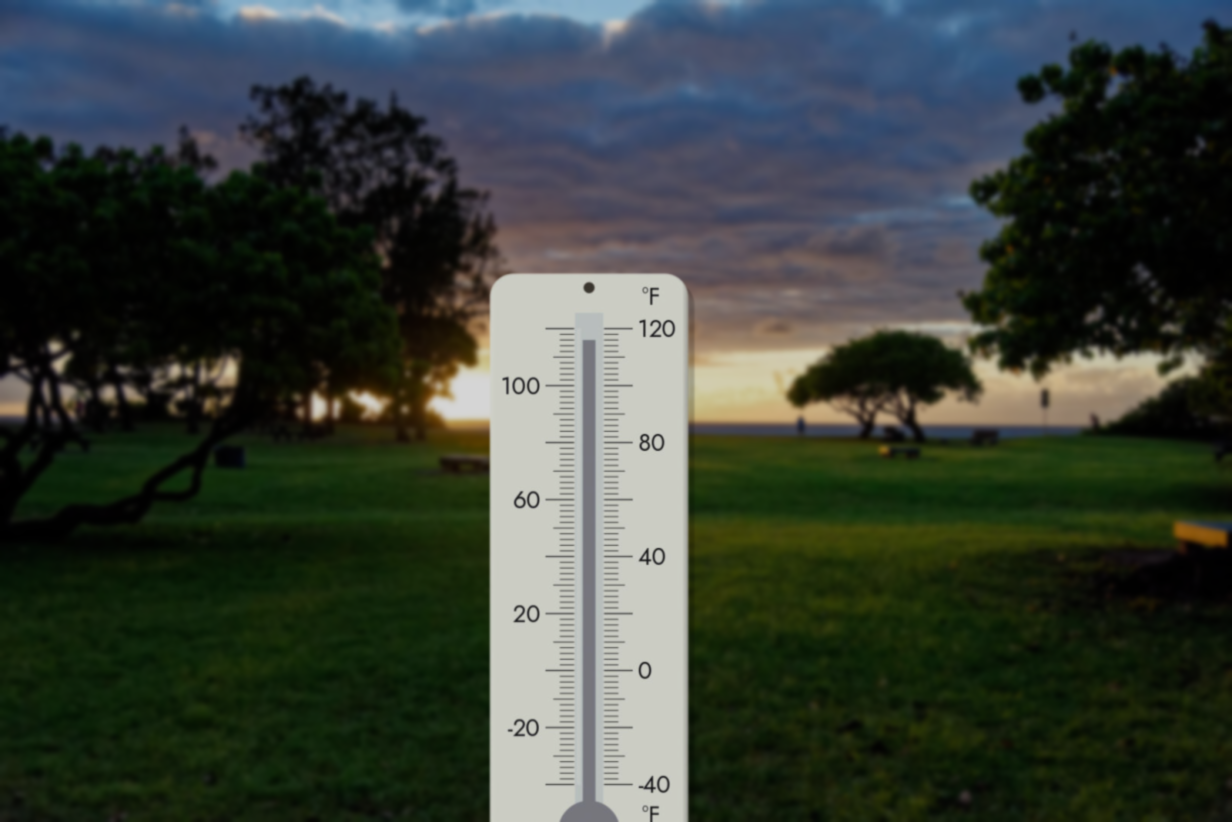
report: 116°F
